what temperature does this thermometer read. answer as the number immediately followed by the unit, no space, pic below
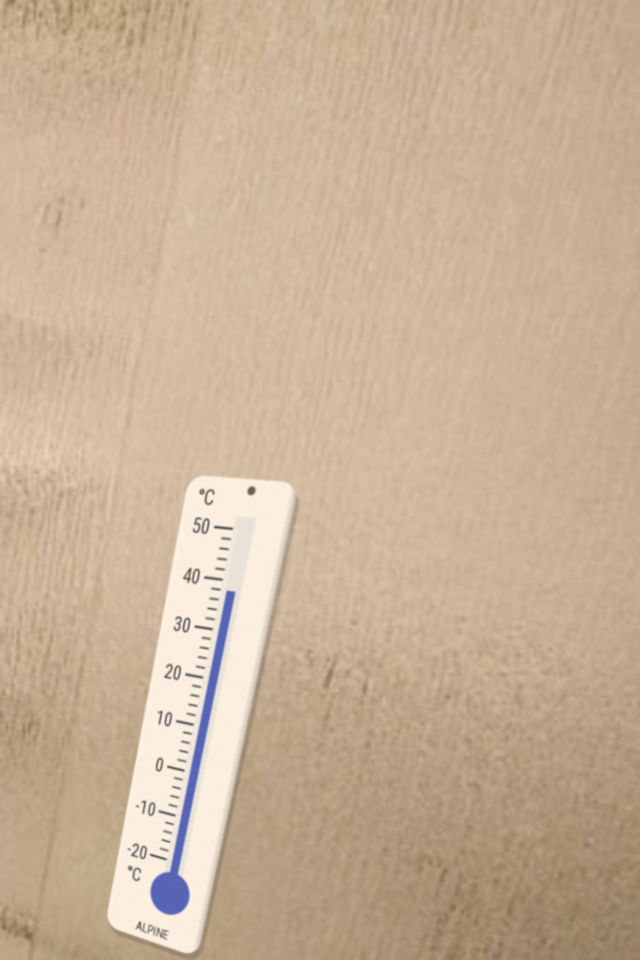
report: 38°C
